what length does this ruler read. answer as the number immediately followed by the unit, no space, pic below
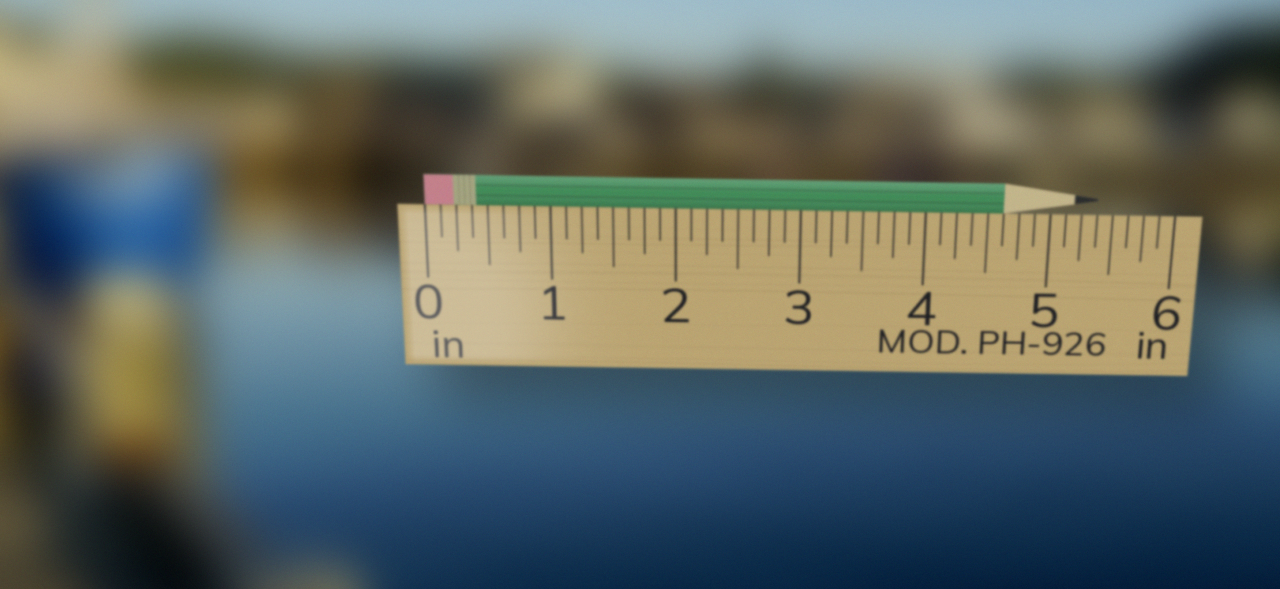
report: 5.375in
